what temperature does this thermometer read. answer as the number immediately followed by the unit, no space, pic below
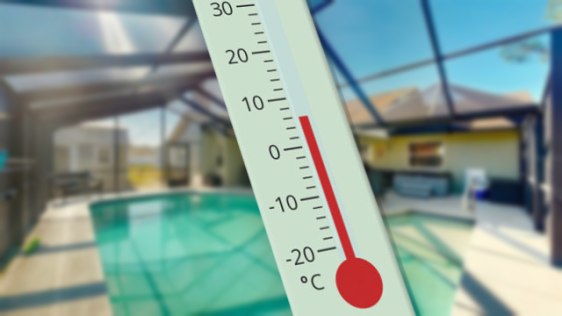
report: 6°C
